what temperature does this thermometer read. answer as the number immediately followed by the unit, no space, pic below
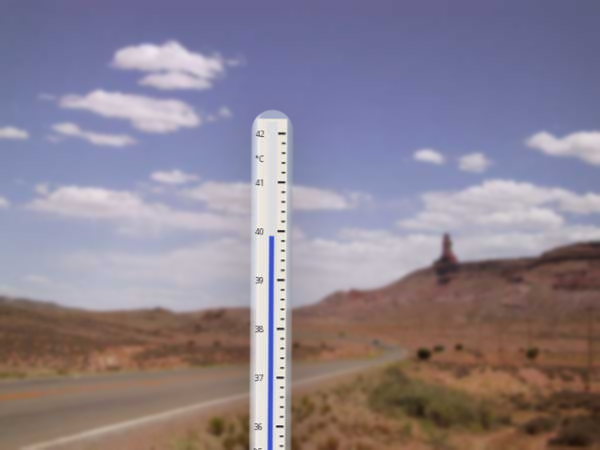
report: 39.9°C
